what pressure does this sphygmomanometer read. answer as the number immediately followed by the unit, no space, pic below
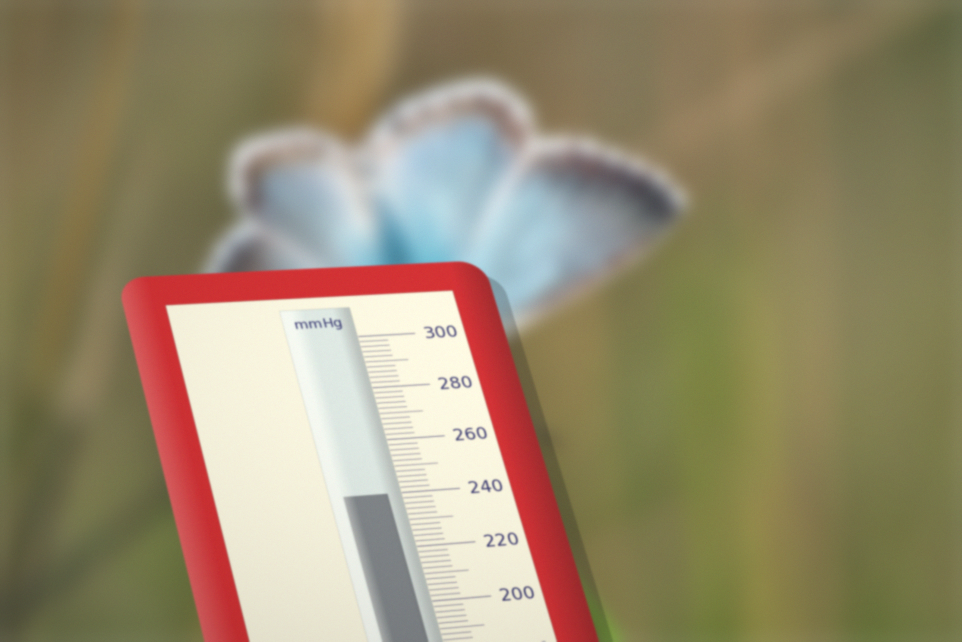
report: 240mmHg
